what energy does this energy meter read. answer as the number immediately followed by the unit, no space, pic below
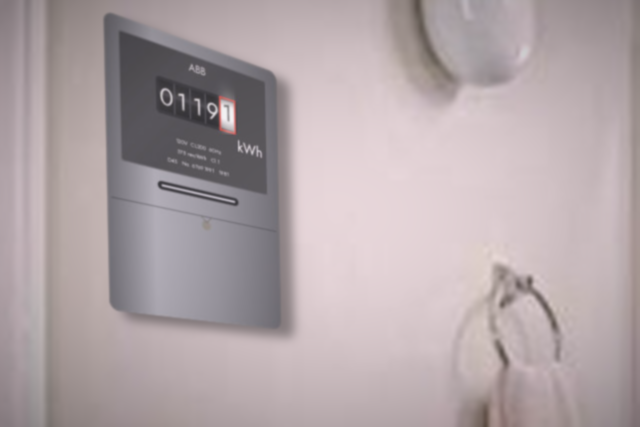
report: 119.1kWh
